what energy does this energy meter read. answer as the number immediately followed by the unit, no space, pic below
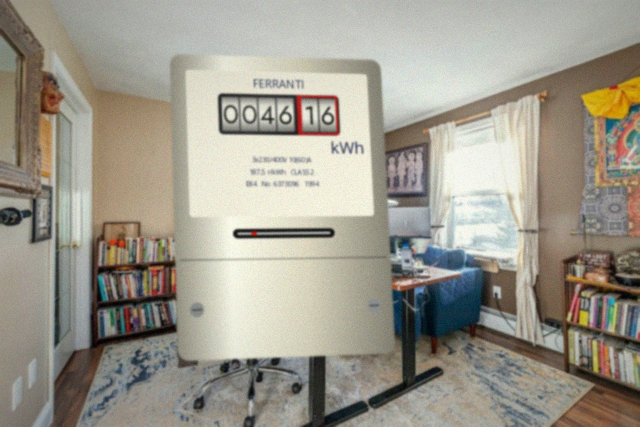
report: 46.16kWh
